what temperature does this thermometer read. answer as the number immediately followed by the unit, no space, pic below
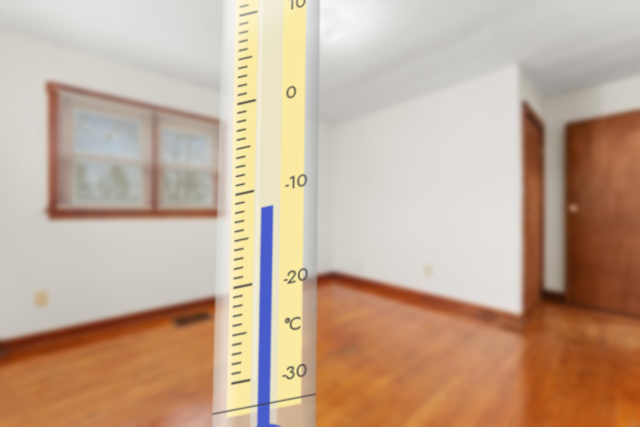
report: -12°C
